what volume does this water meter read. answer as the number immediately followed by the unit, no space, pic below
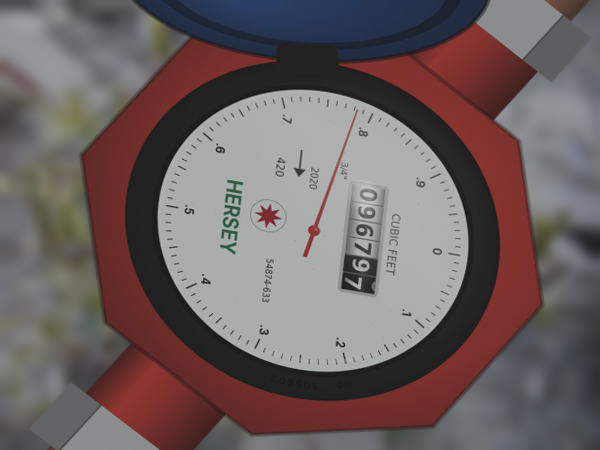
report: 96796.78ft³
